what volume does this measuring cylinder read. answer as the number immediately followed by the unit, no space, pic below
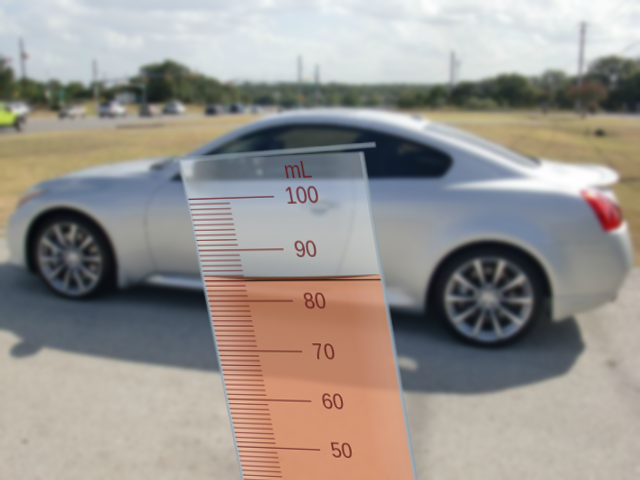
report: 84mL
